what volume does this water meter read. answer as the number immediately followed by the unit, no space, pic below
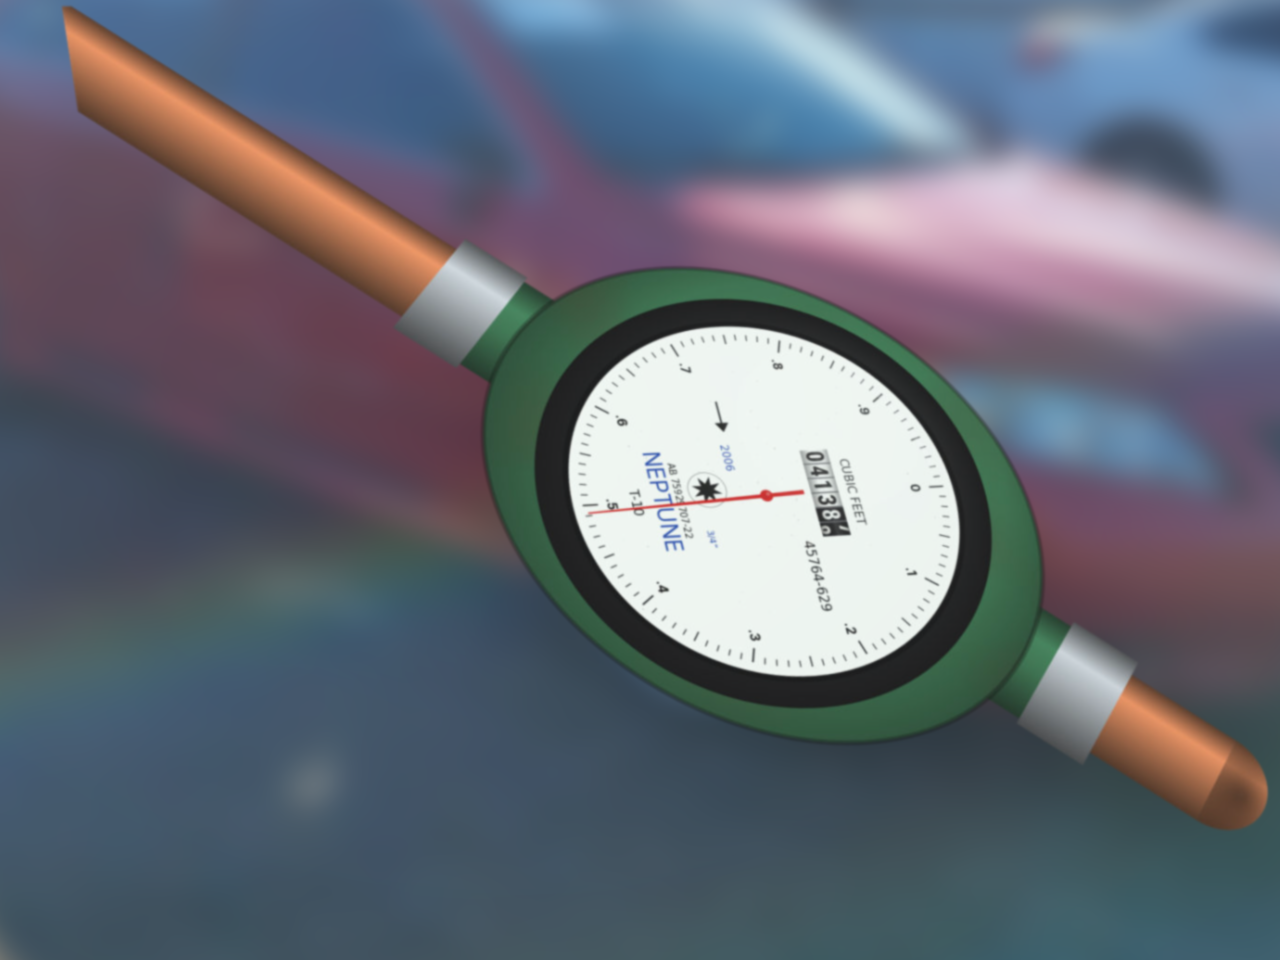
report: 41387.49ft³
